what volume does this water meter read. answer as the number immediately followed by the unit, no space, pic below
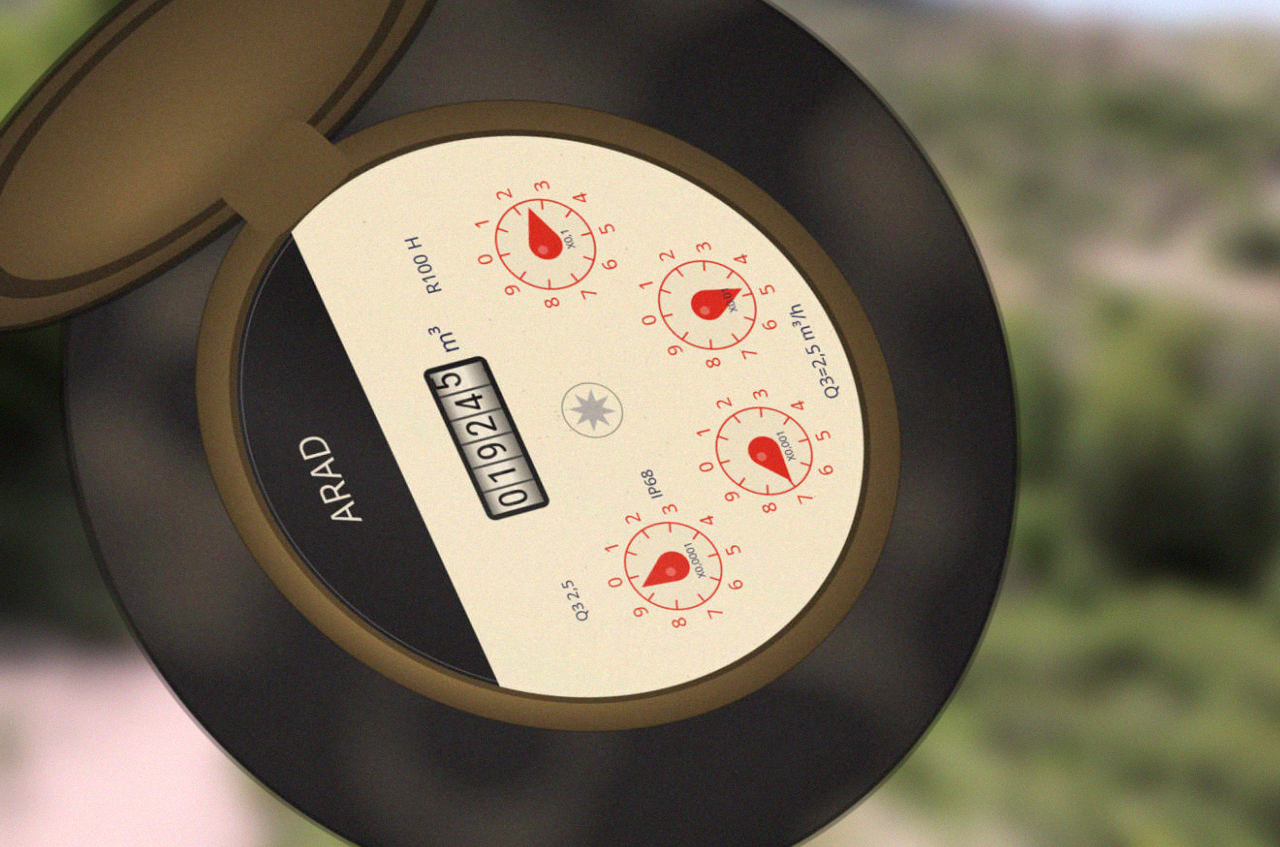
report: 19245.2469m³
